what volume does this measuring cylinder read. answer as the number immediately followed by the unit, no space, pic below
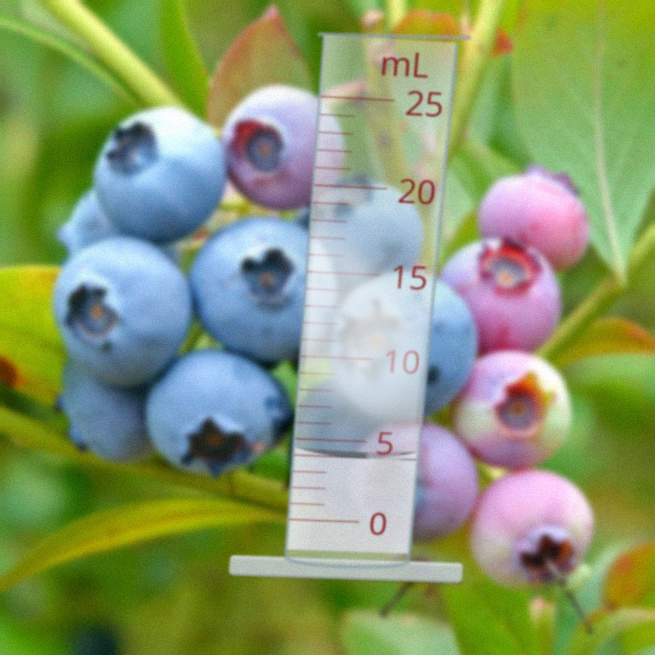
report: 4mL
